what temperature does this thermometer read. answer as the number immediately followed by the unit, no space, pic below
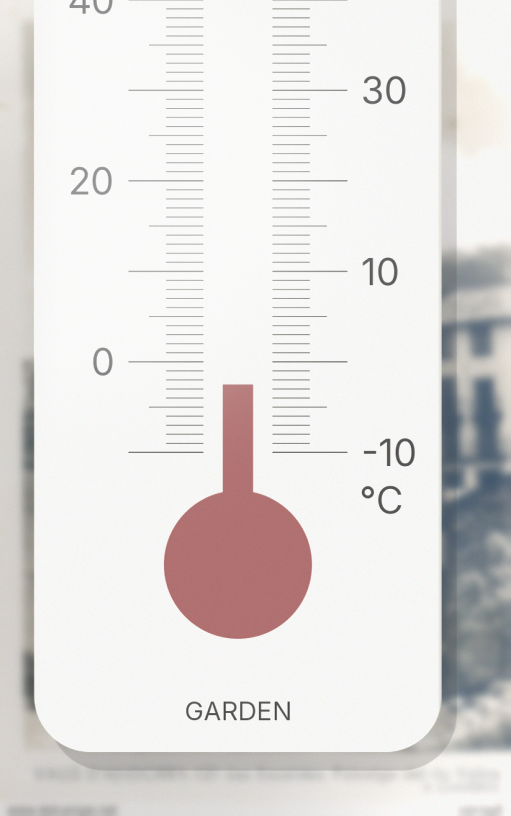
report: -2.5°C
